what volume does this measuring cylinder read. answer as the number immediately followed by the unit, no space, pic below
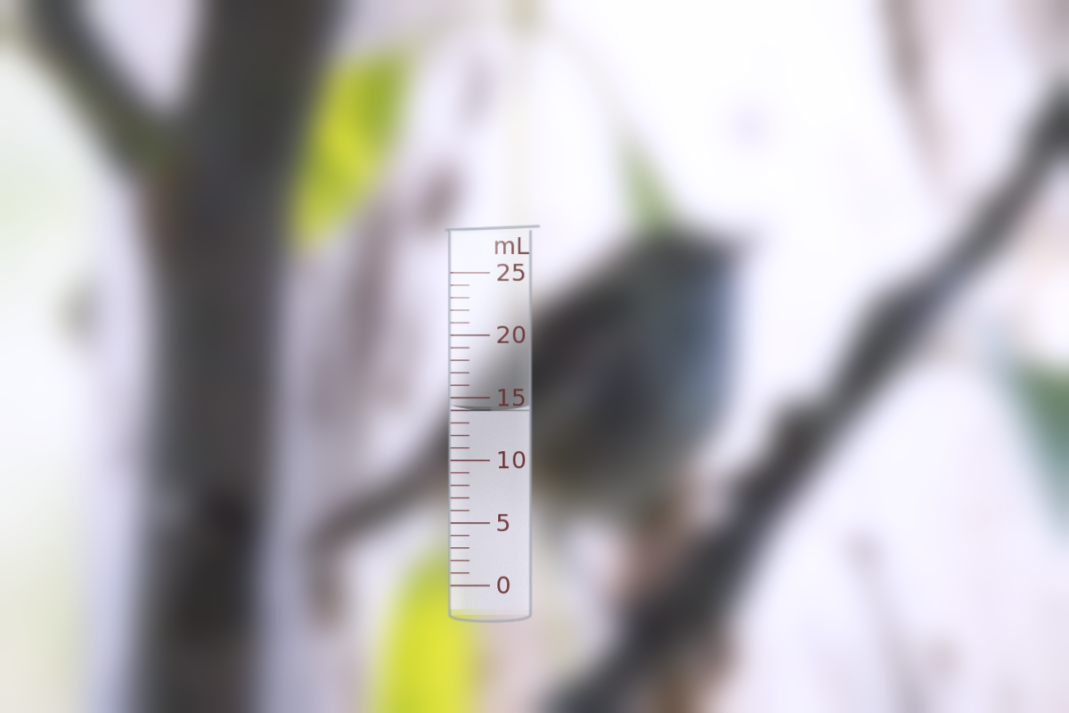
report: 14mL
